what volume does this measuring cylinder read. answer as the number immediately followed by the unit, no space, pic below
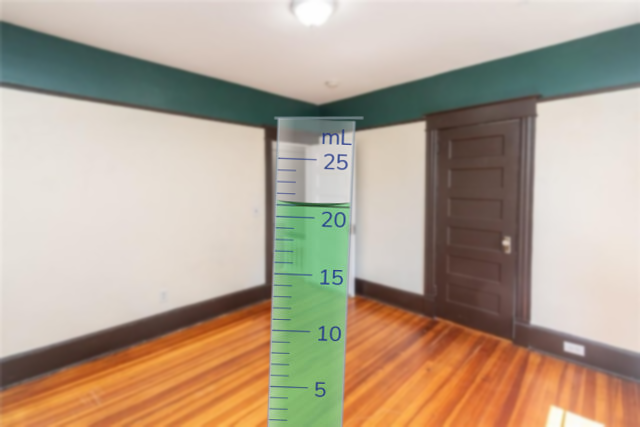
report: 21mL
